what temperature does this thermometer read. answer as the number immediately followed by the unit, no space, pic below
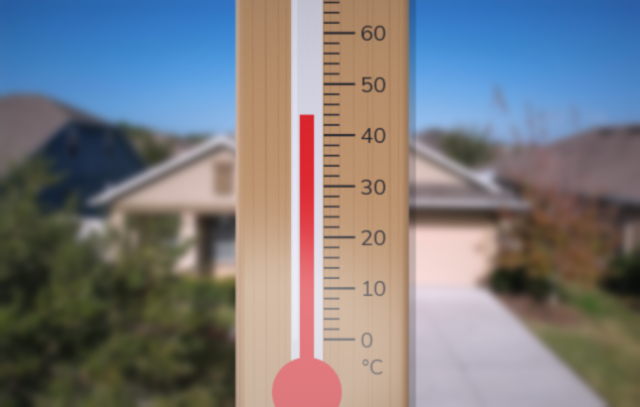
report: 44°C
